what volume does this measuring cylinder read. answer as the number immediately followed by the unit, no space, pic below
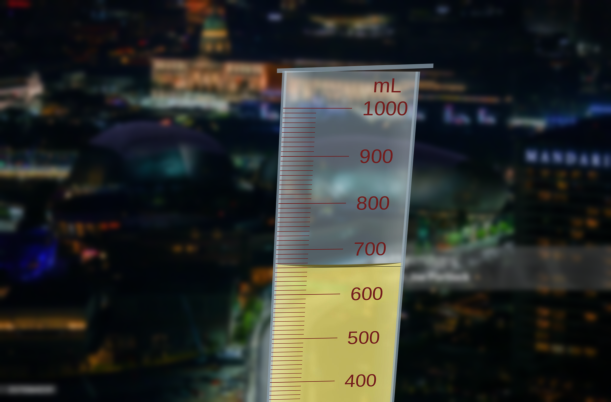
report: 660mL
